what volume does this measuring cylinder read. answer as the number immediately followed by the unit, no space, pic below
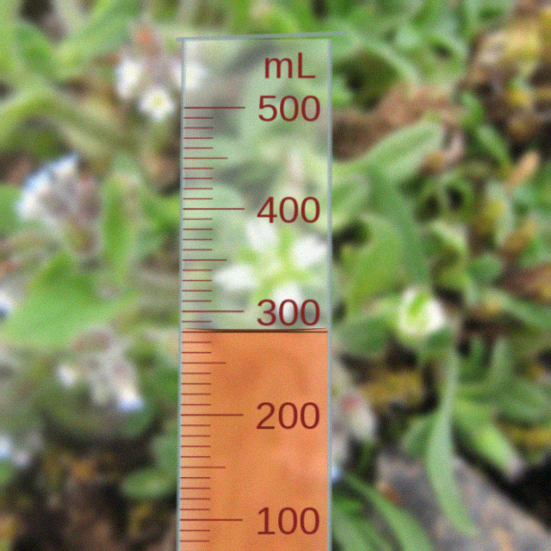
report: 280mL
